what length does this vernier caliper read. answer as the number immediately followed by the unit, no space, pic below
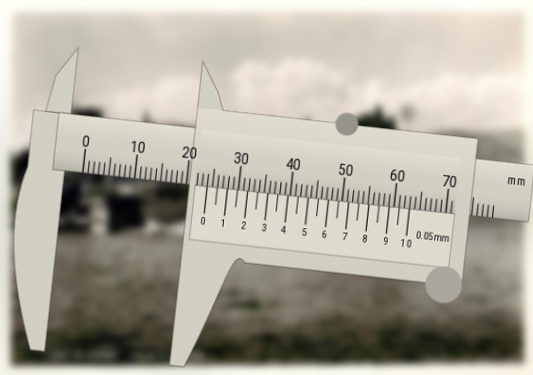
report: 24.0mm
